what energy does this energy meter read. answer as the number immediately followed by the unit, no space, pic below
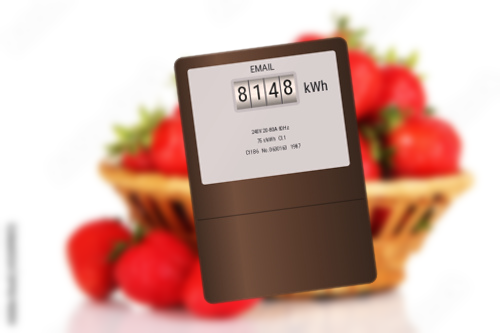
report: 8148kWh
